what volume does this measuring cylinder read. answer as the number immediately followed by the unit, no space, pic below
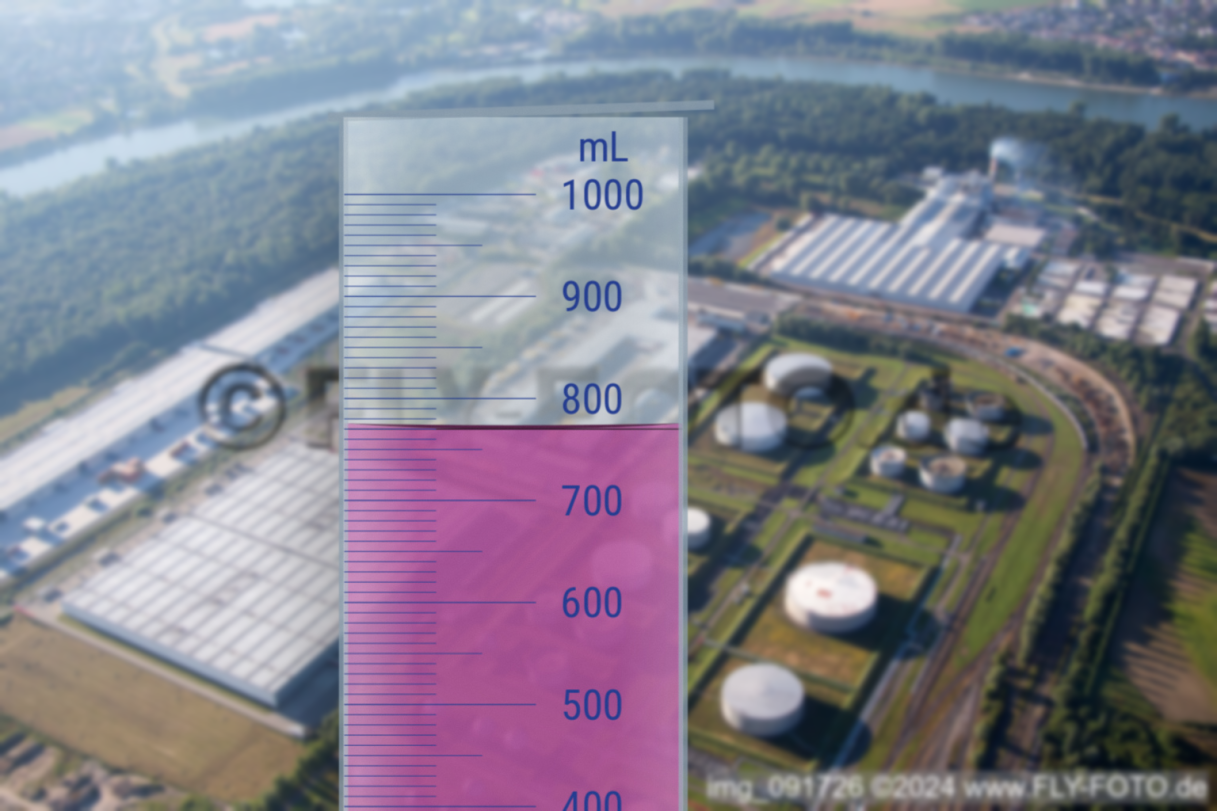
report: 770mL
